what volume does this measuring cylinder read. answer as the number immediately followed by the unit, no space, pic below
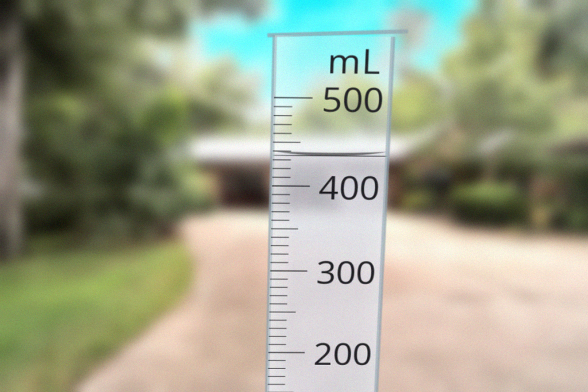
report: 435mL
